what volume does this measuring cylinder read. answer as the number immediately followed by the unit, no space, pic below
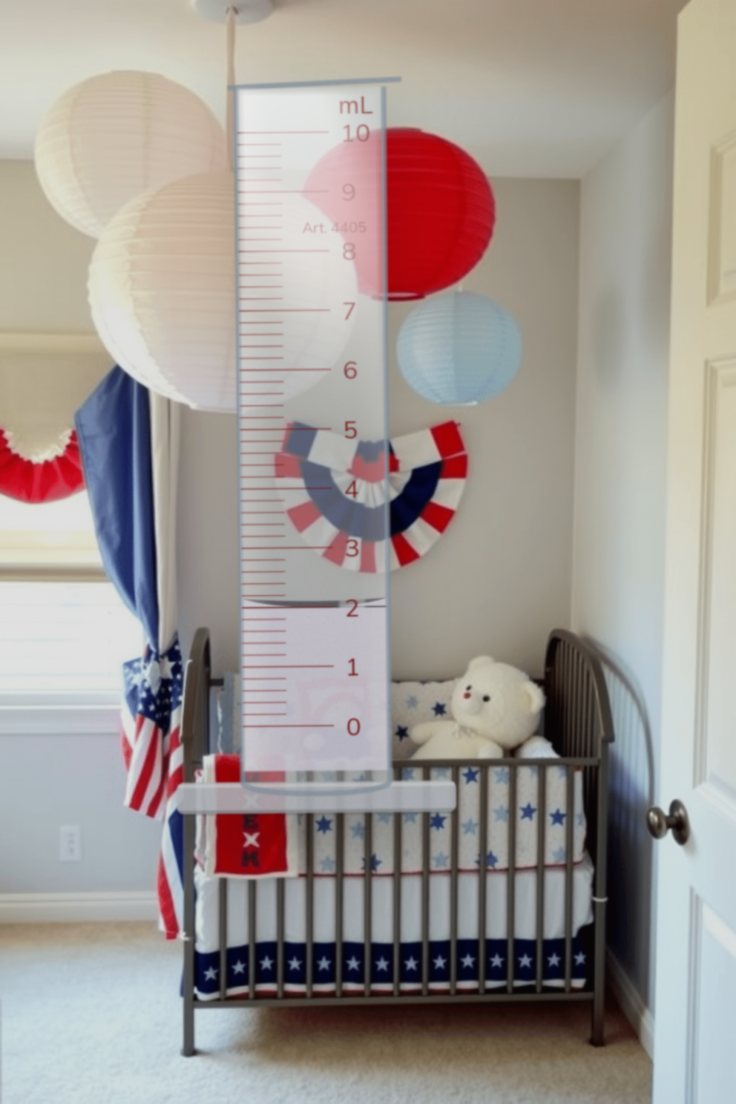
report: 2mL
